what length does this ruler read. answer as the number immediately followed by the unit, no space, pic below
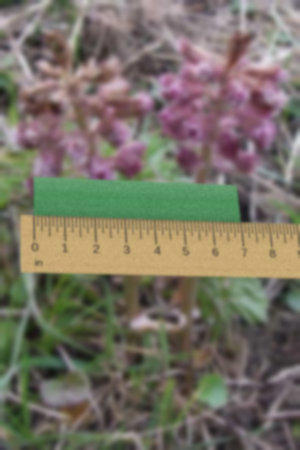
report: 7in
